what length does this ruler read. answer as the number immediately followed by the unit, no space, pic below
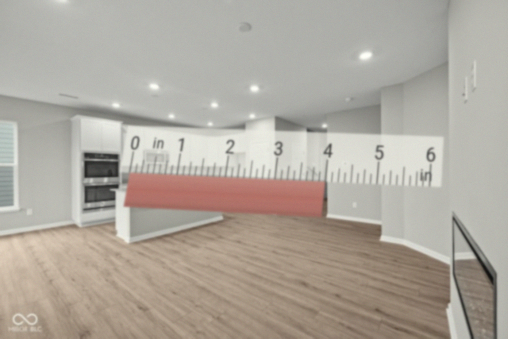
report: 4in
